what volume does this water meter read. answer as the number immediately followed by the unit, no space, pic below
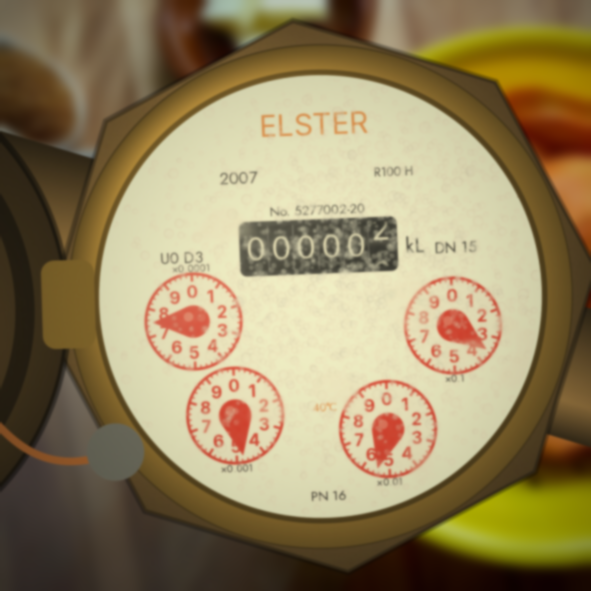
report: 2.3547kL
